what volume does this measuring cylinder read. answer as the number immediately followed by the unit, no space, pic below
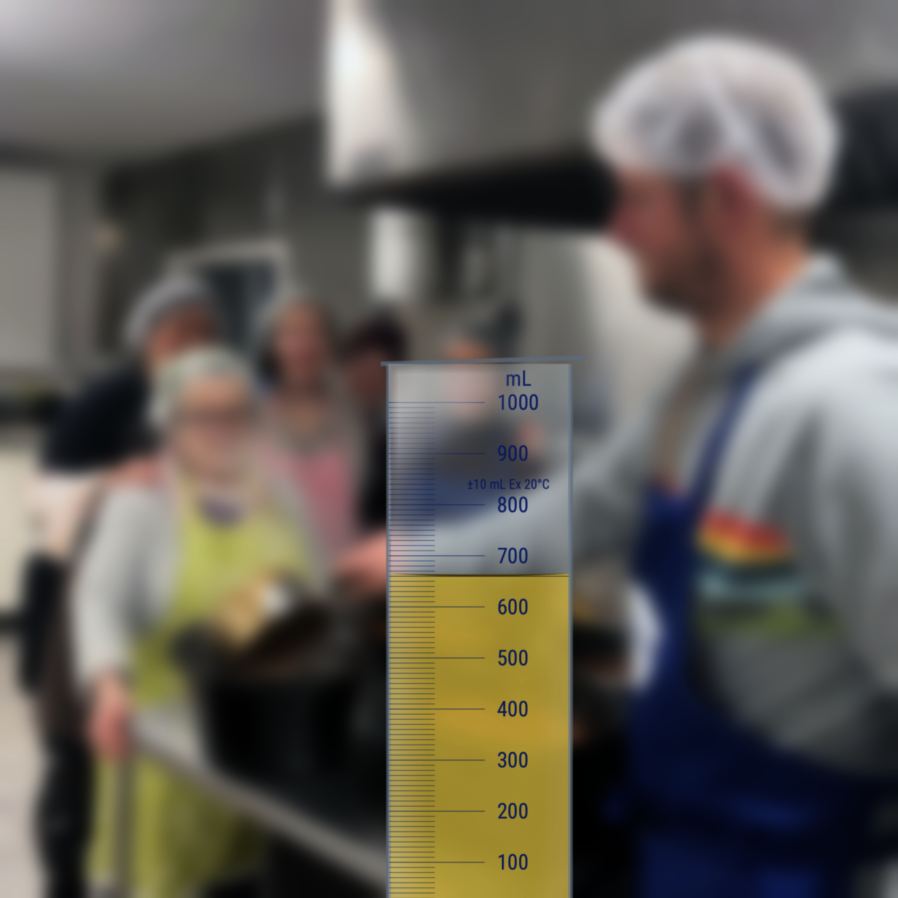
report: 660mL
